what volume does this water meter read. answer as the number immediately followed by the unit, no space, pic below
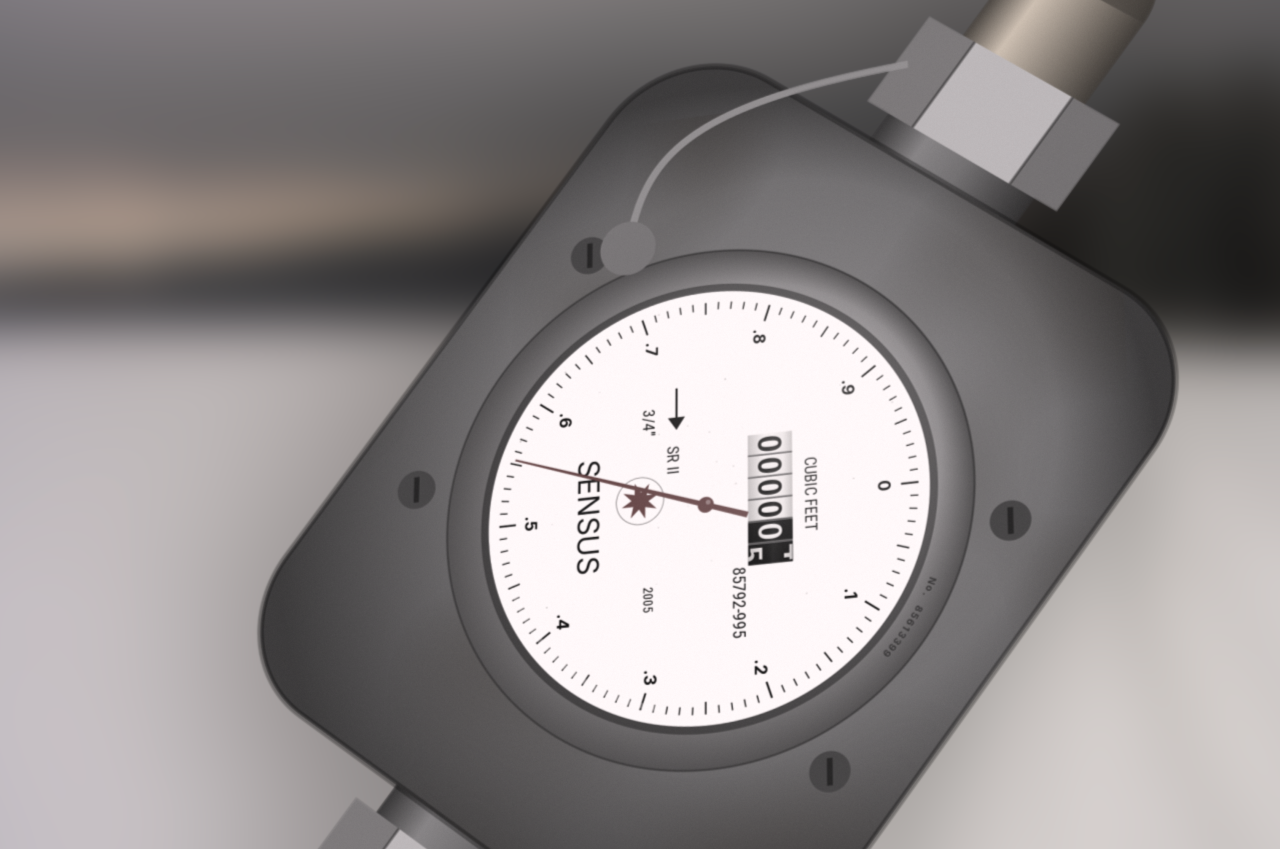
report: 4.55ft³
